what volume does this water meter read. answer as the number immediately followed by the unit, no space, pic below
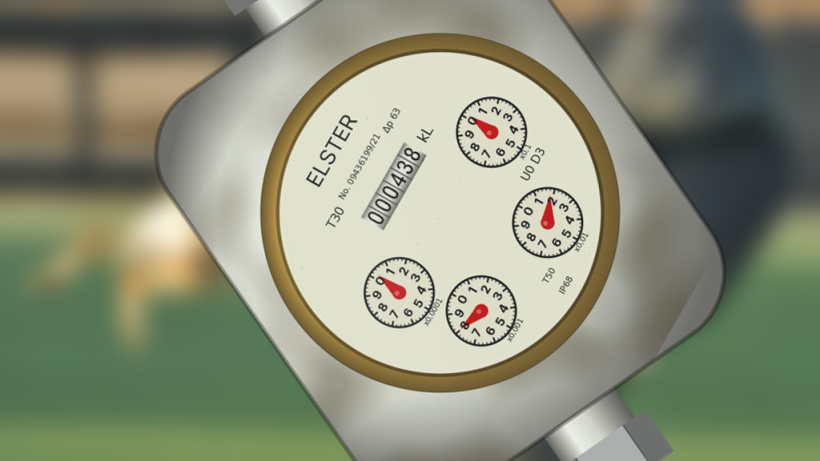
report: 438.0180kL
